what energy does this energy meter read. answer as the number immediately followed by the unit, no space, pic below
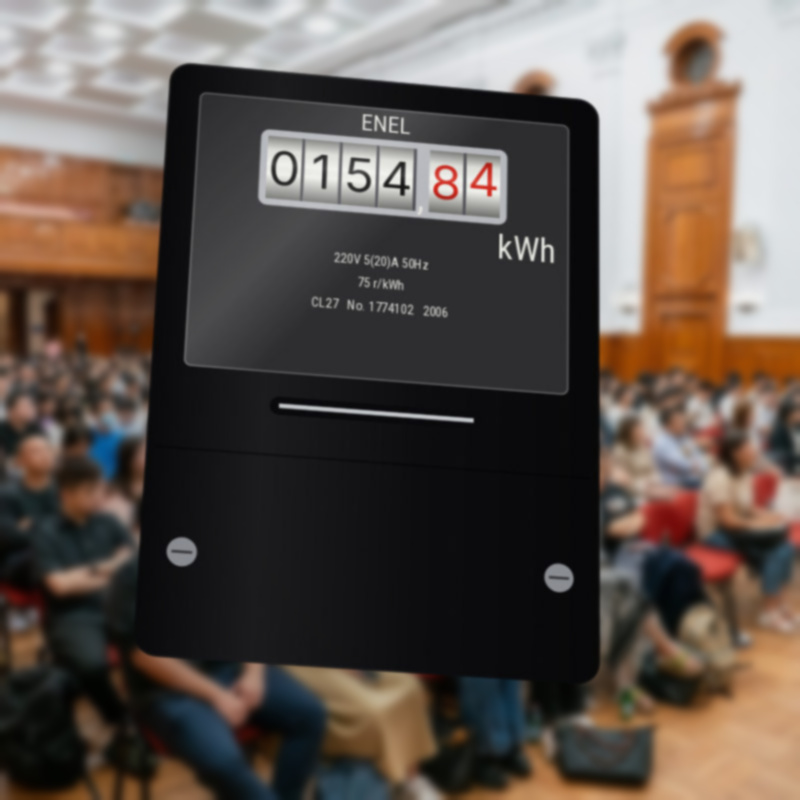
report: 154.84kWh
